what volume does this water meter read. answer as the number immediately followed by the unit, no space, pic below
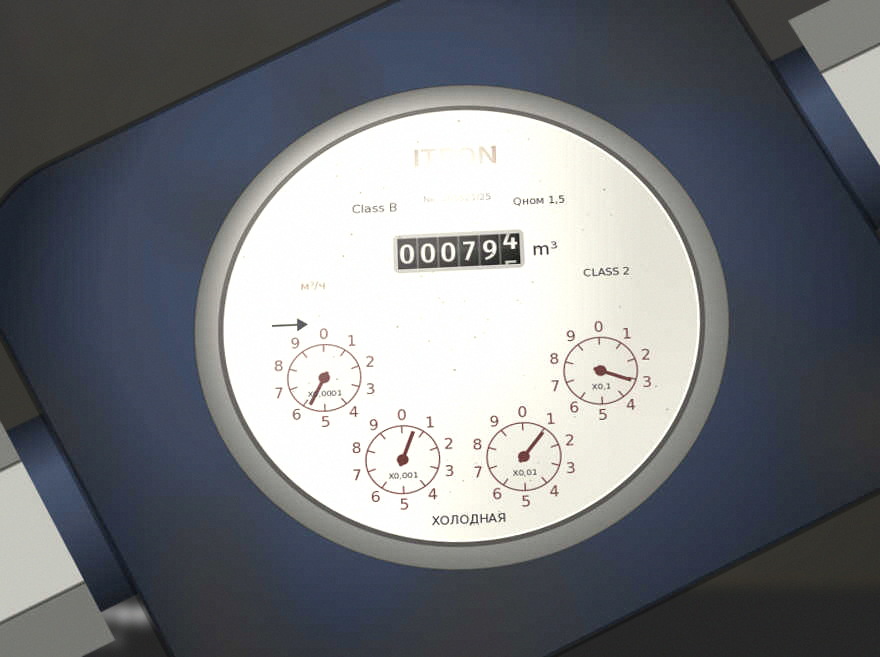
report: 794.3105m³
